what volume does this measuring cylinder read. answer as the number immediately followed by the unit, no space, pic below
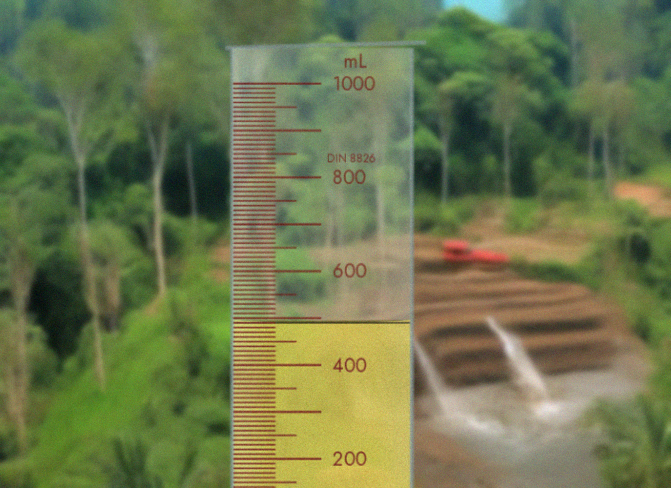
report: 490mL
